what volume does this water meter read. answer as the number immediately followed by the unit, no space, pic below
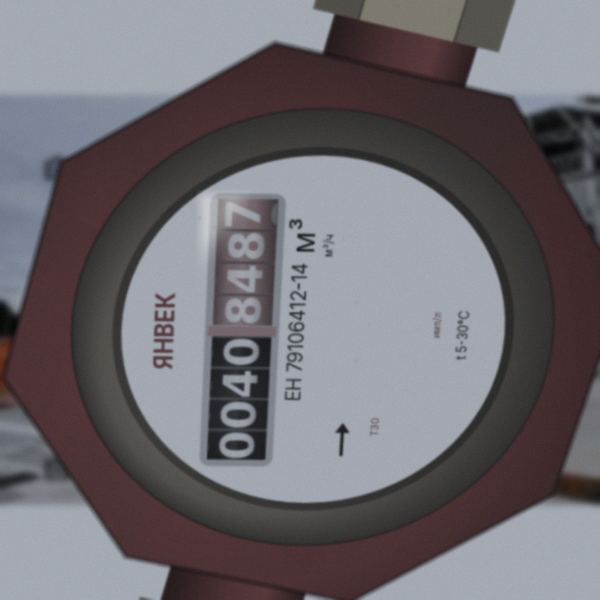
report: 40.8487m³
